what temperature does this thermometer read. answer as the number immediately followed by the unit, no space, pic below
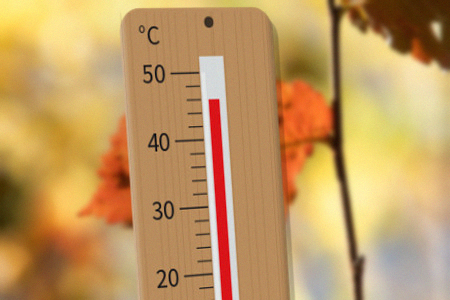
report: 46°C
